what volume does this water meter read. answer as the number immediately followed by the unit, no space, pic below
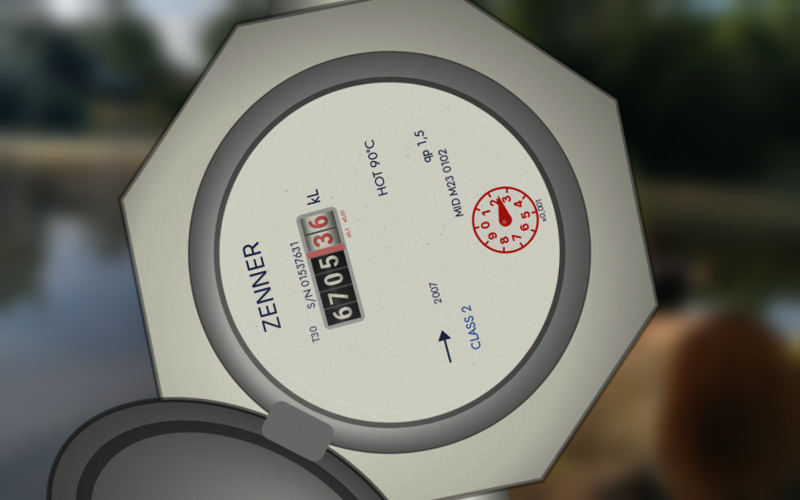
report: 6705.362kL
